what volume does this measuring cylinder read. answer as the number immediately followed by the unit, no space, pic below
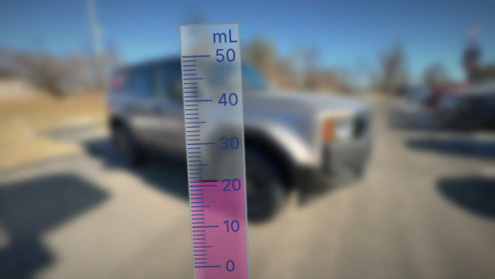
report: 21mL
